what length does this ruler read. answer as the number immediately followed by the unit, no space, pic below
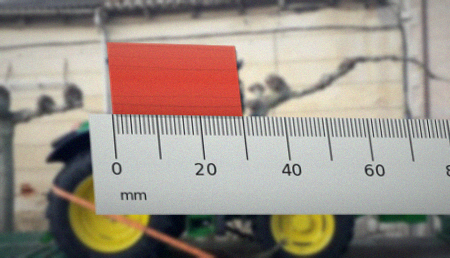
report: 30mm
